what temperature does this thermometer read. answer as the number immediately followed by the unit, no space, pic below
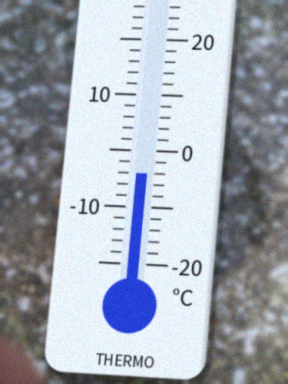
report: -4°C
